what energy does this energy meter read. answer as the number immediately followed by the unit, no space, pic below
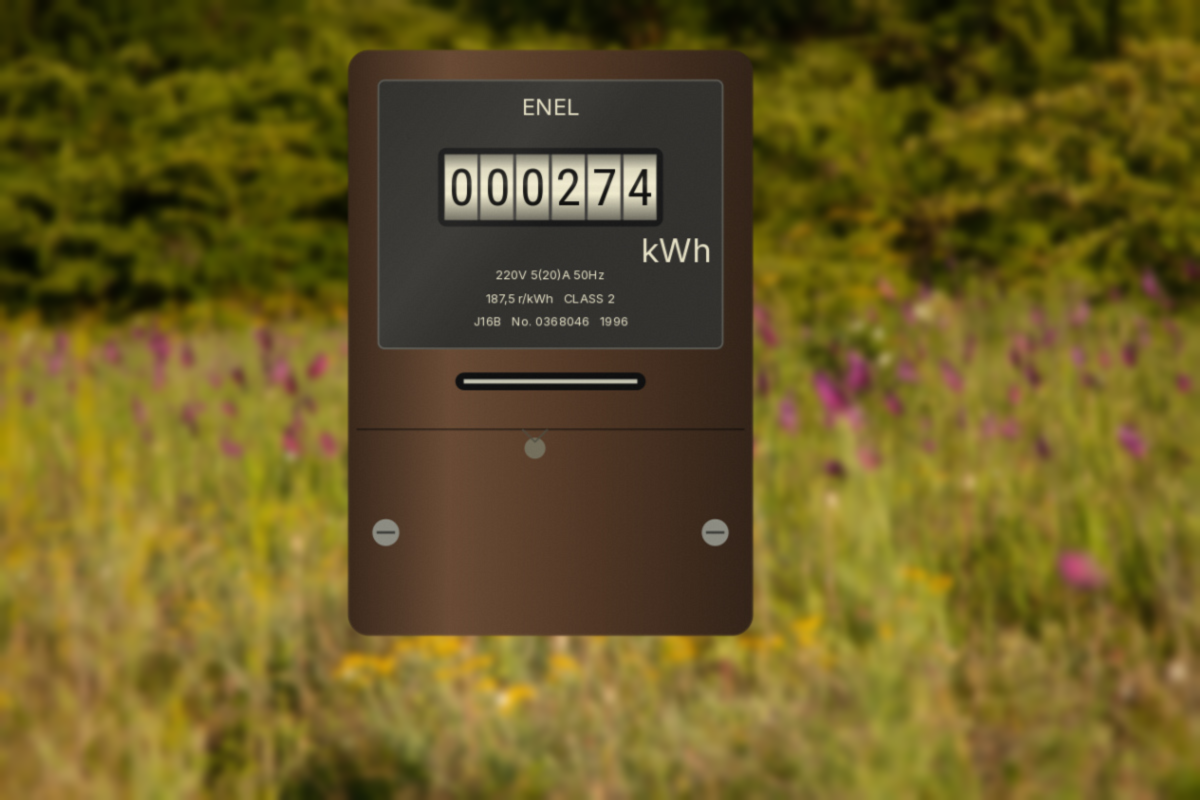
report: 274kWh
